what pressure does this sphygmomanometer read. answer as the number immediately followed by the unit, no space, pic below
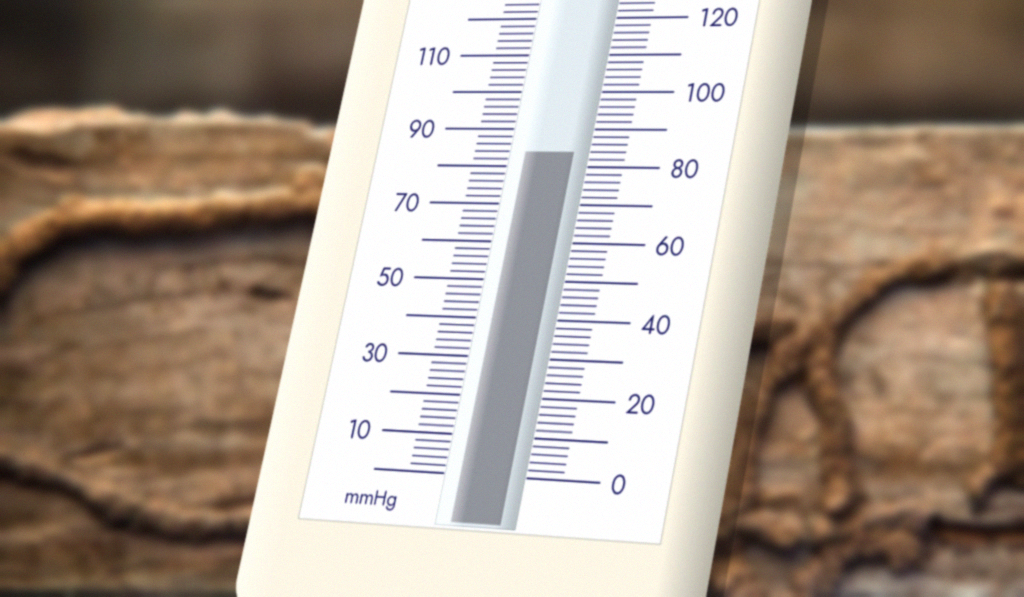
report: 84mmHg
